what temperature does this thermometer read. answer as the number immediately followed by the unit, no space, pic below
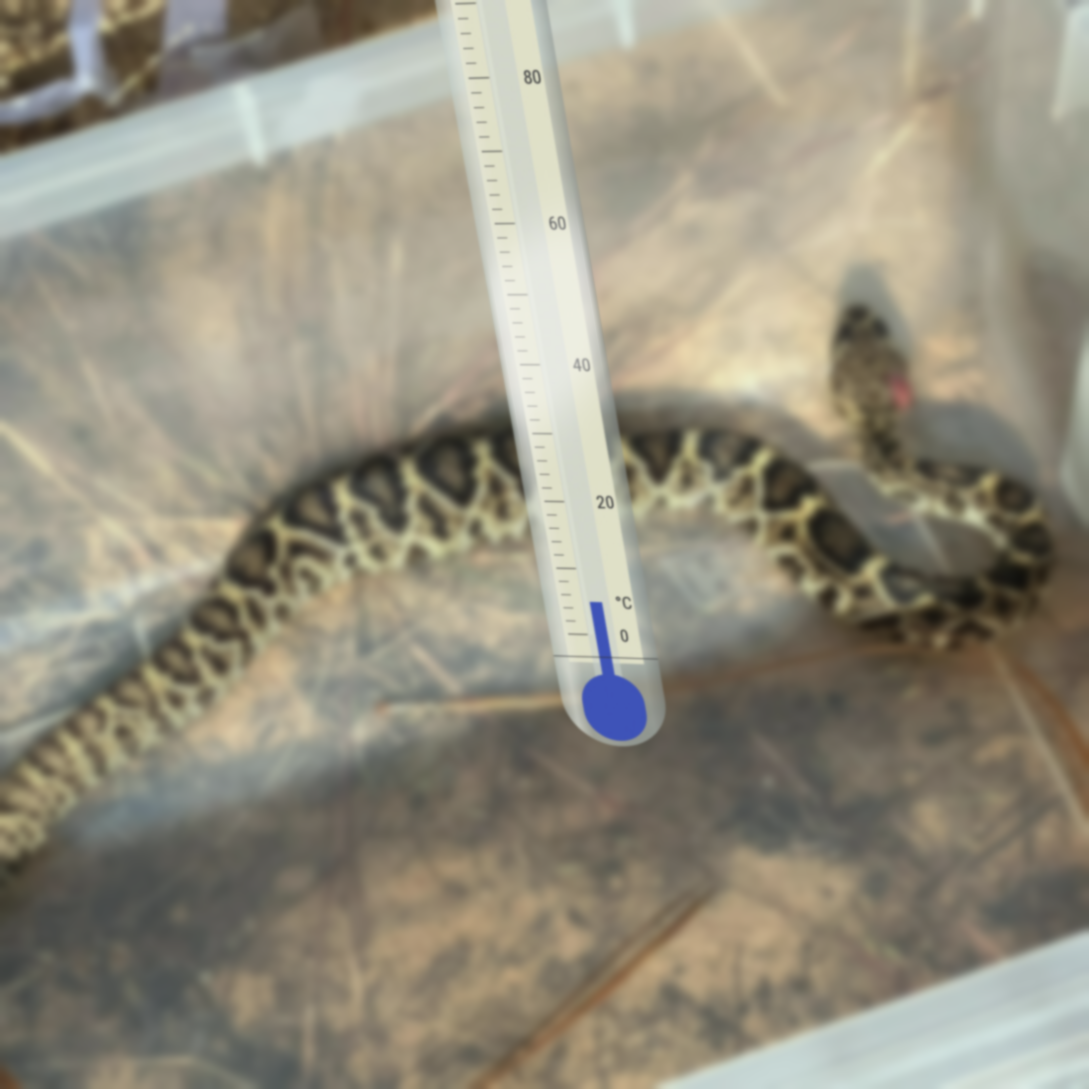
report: 5°C
